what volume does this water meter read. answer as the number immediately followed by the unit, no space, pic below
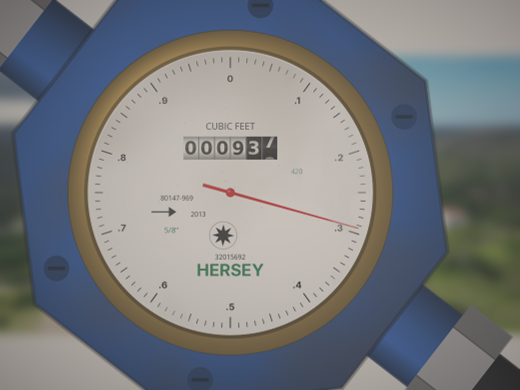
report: 937.29ft³
